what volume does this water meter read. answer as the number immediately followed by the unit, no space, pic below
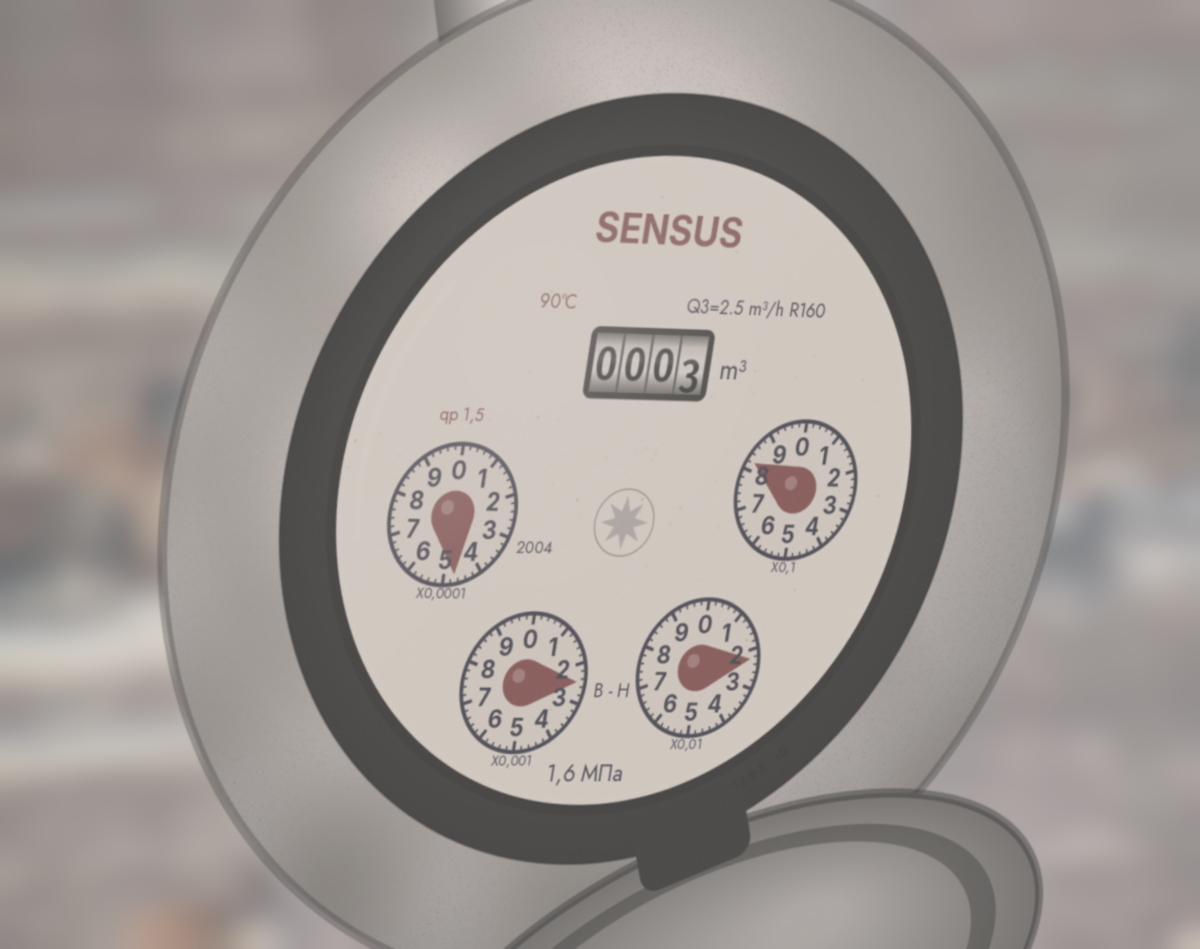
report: 2.8224m³
